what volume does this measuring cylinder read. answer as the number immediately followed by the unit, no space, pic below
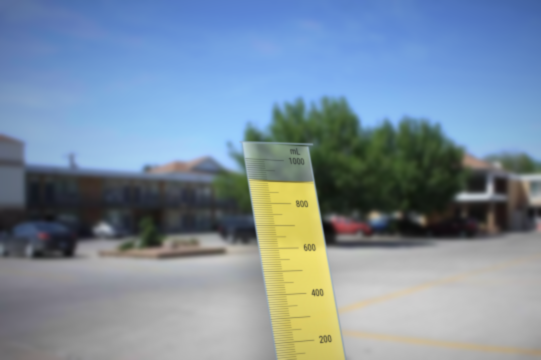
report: 900mL
